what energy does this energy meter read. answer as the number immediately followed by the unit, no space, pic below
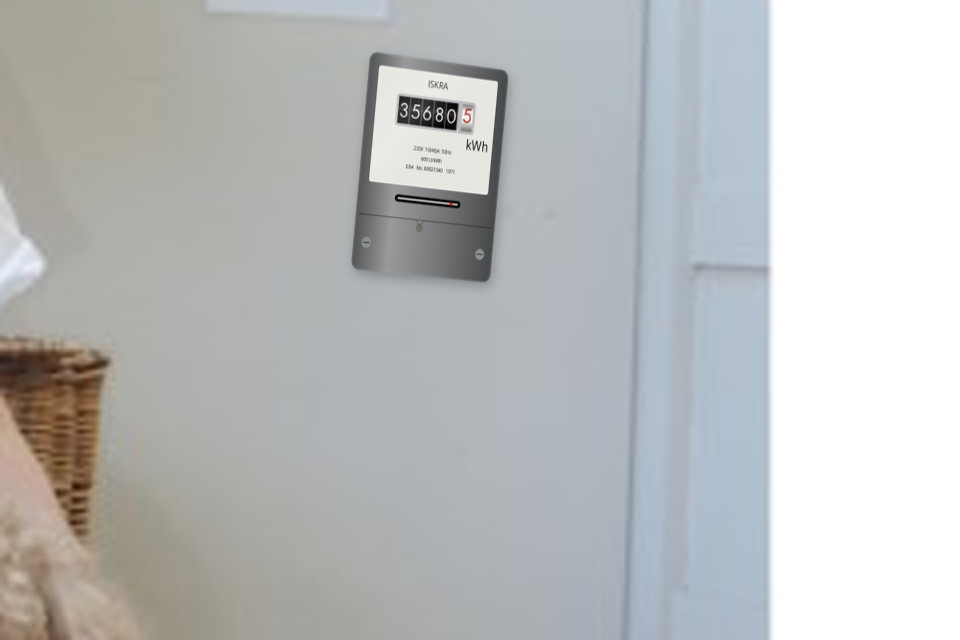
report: 35680.5kWh
